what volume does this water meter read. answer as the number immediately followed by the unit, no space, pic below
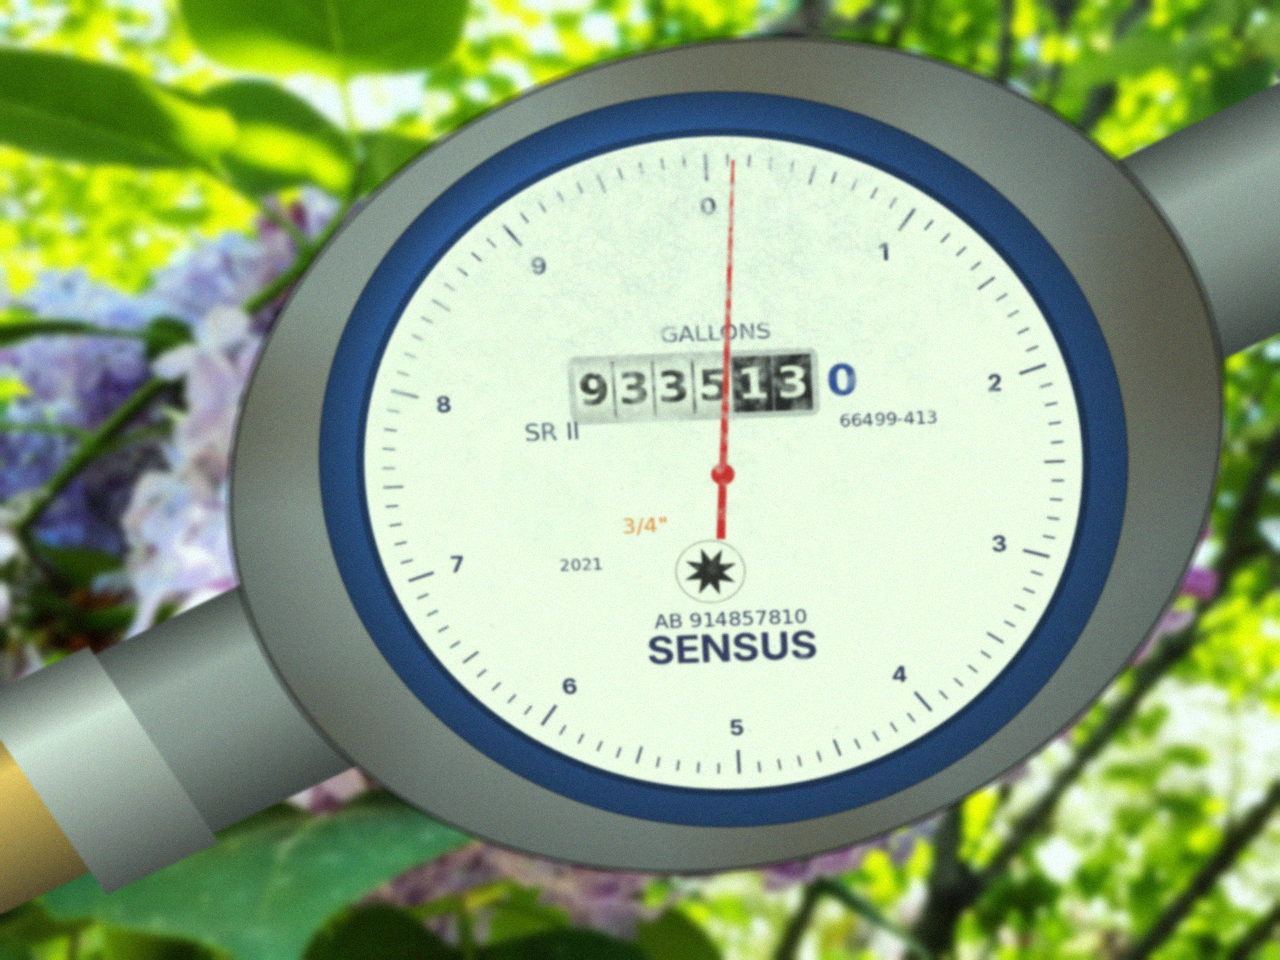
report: 9335130.1gal
